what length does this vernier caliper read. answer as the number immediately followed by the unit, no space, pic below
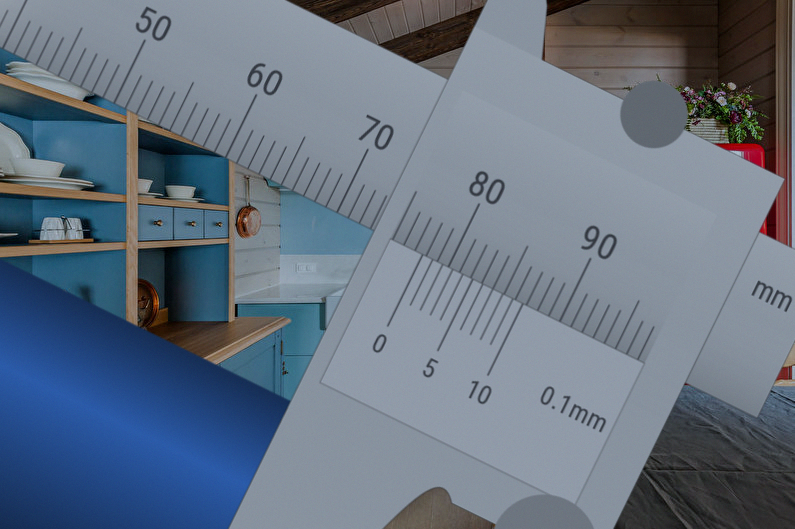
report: 77.7mm
